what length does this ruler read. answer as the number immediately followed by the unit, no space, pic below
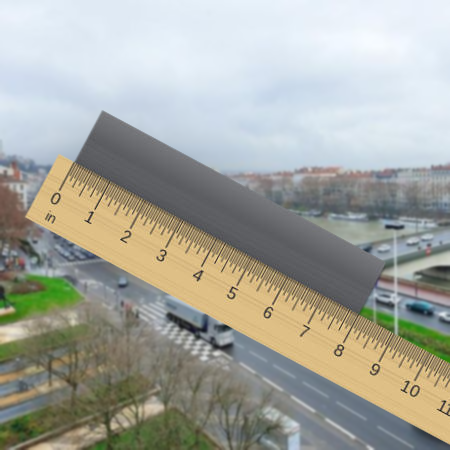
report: 8in
